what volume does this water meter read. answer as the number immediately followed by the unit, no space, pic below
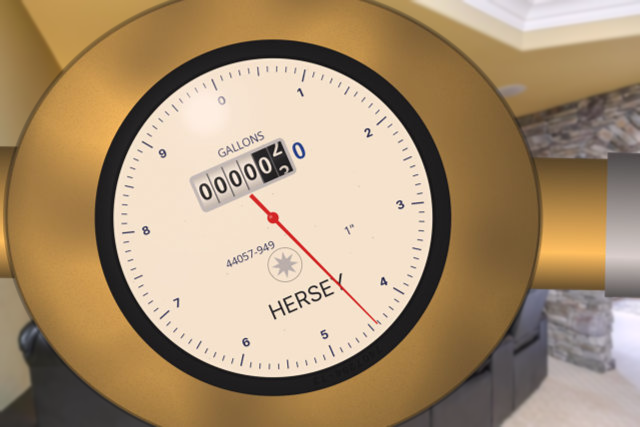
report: 24.4gal
